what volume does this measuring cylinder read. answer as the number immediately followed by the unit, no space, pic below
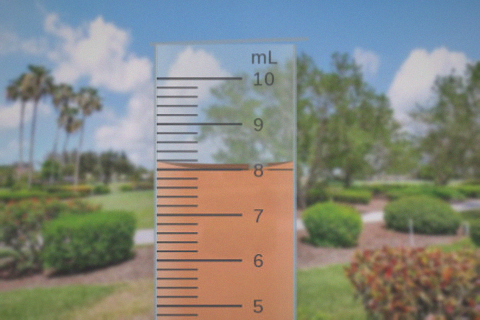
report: 8mL
